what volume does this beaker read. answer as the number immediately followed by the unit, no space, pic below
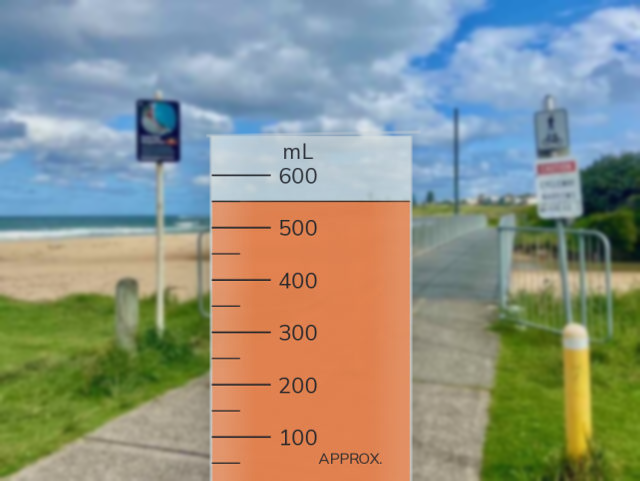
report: 550mL
